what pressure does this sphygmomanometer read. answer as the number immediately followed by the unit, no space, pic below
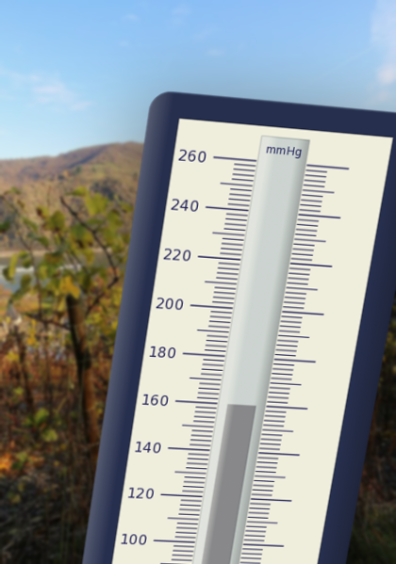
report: 160mmHg
